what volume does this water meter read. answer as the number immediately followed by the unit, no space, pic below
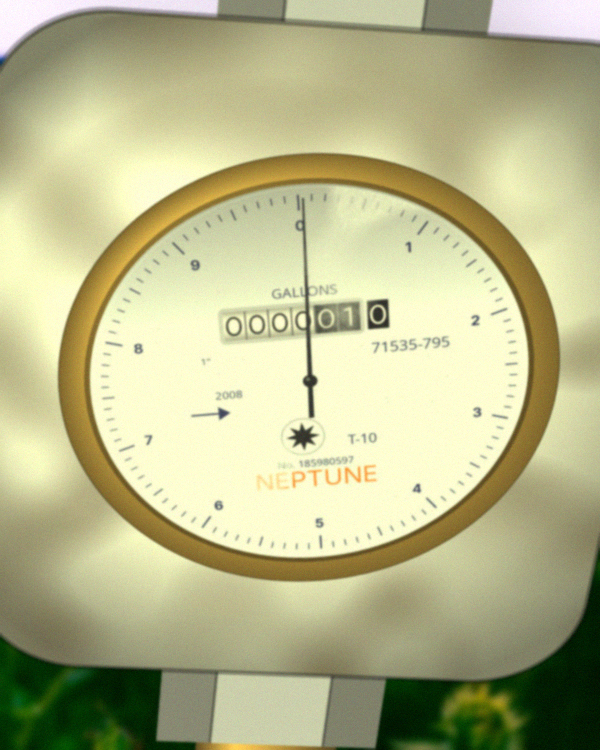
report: 10.0gal
